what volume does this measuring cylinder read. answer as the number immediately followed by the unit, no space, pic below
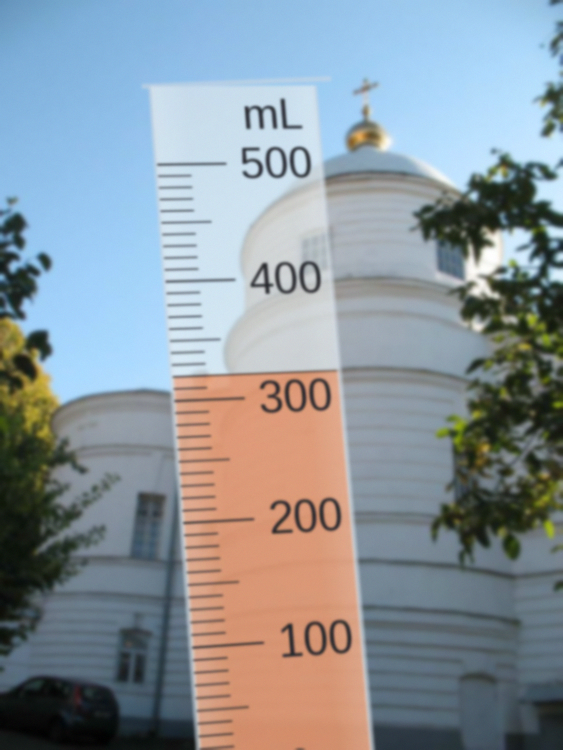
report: 320mL
